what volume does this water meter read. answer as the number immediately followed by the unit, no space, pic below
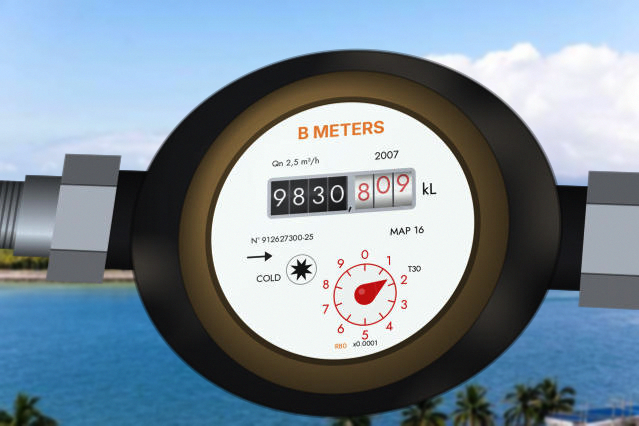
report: 9830.8091kL
